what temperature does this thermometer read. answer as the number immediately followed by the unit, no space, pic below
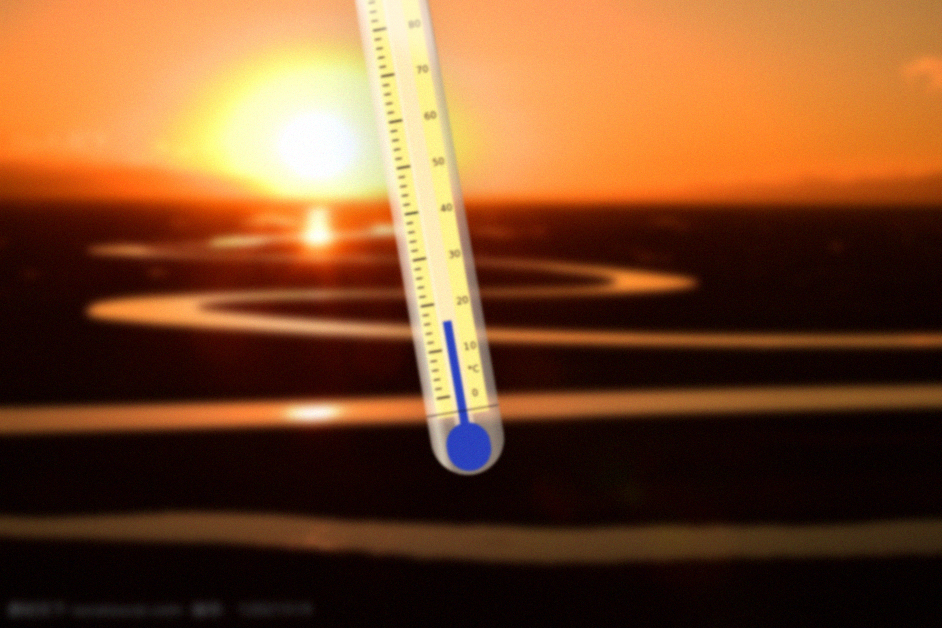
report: 16°C
